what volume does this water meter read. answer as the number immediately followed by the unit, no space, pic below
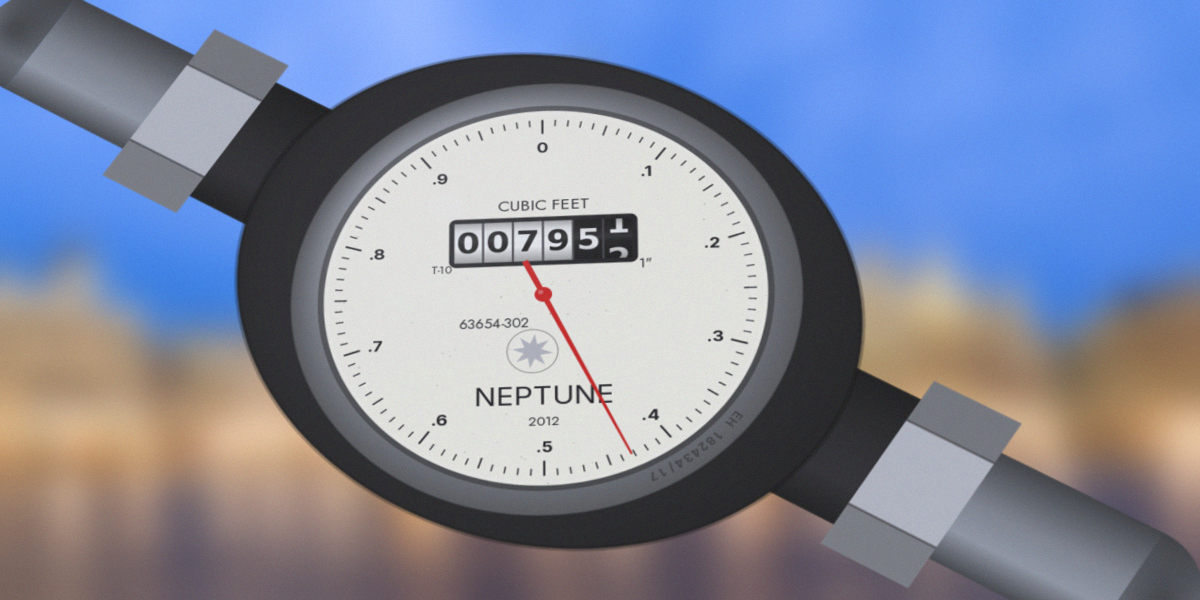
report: 7951.43ft³
